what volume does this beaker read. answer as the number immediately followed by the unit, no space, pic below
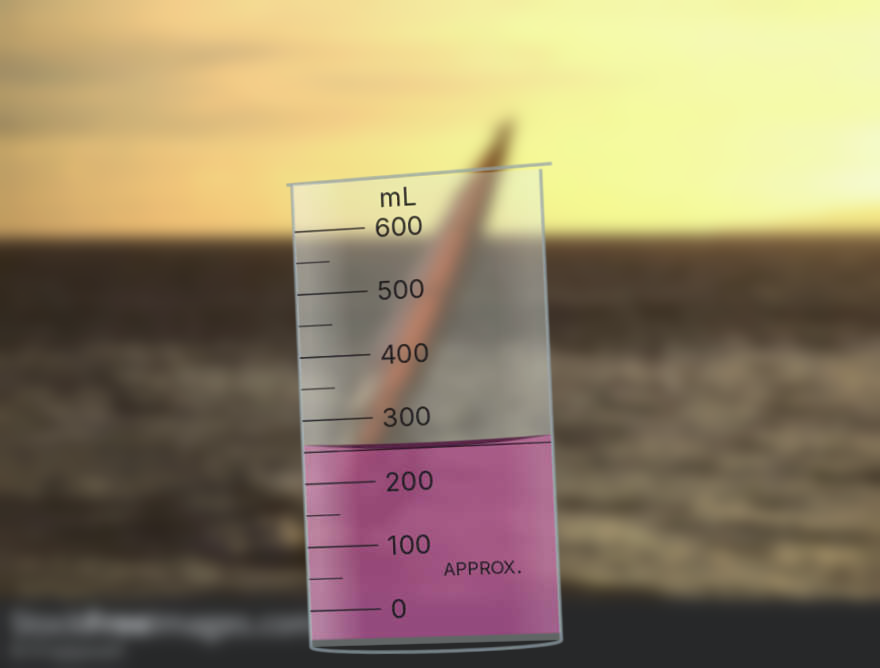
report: 250mL
